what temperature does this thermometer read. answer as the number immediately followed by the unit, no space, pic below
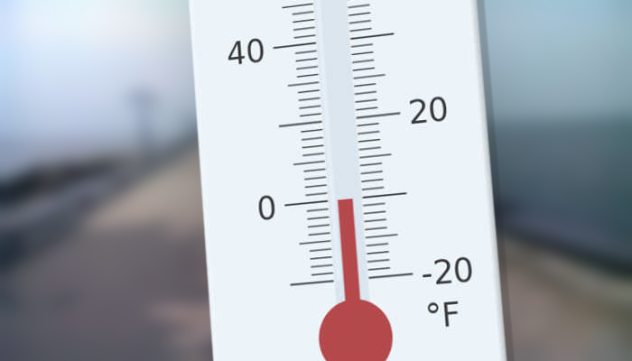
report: 0°F
